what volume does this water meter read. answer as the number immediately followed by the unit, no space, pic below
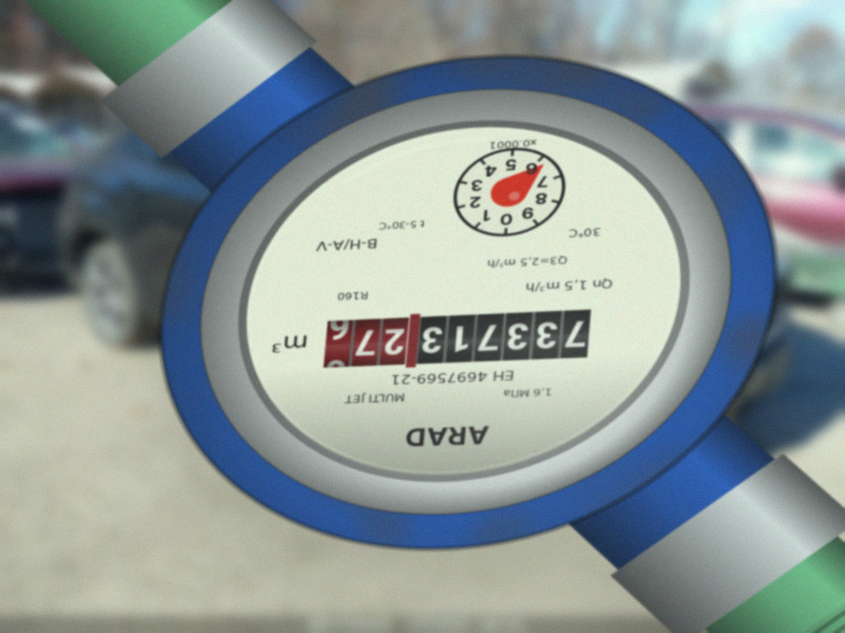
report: 733713.2756m³
